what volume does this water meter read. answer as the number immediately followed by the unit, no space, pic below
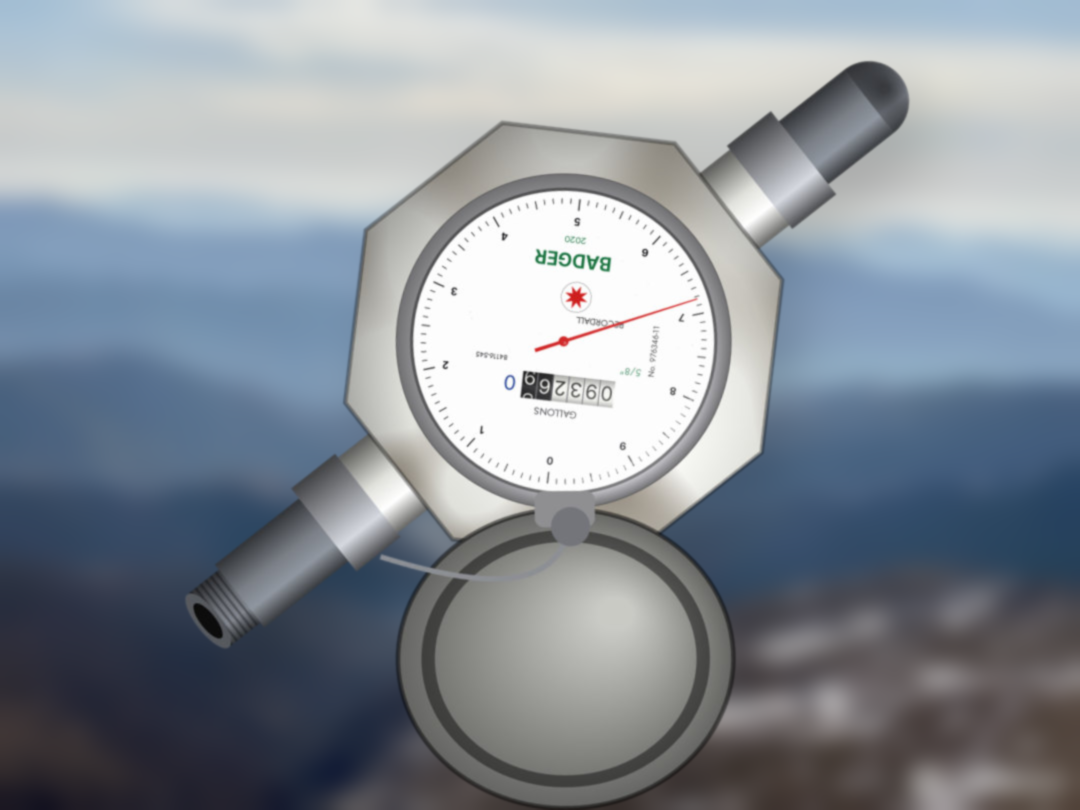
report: 932686.8gal
